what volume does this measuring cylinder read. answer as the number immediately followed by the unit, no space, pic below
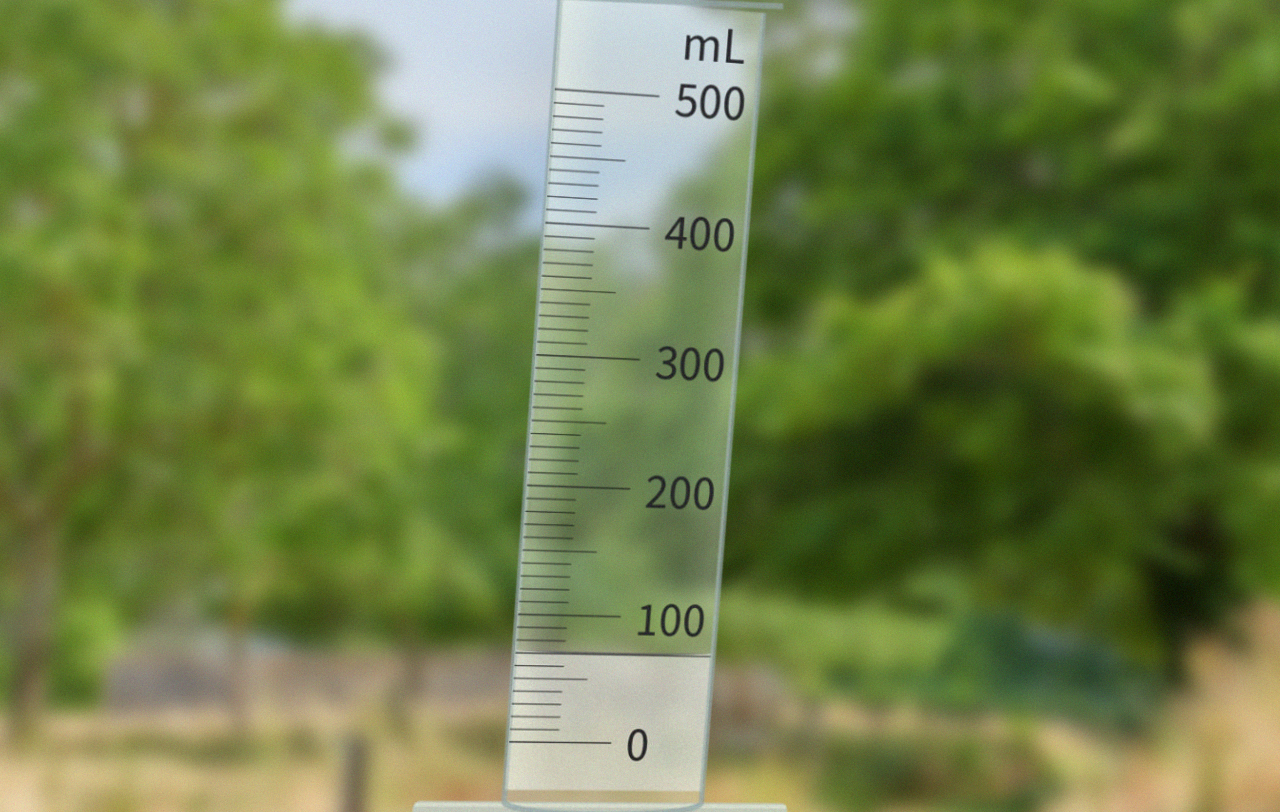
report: 70mL
